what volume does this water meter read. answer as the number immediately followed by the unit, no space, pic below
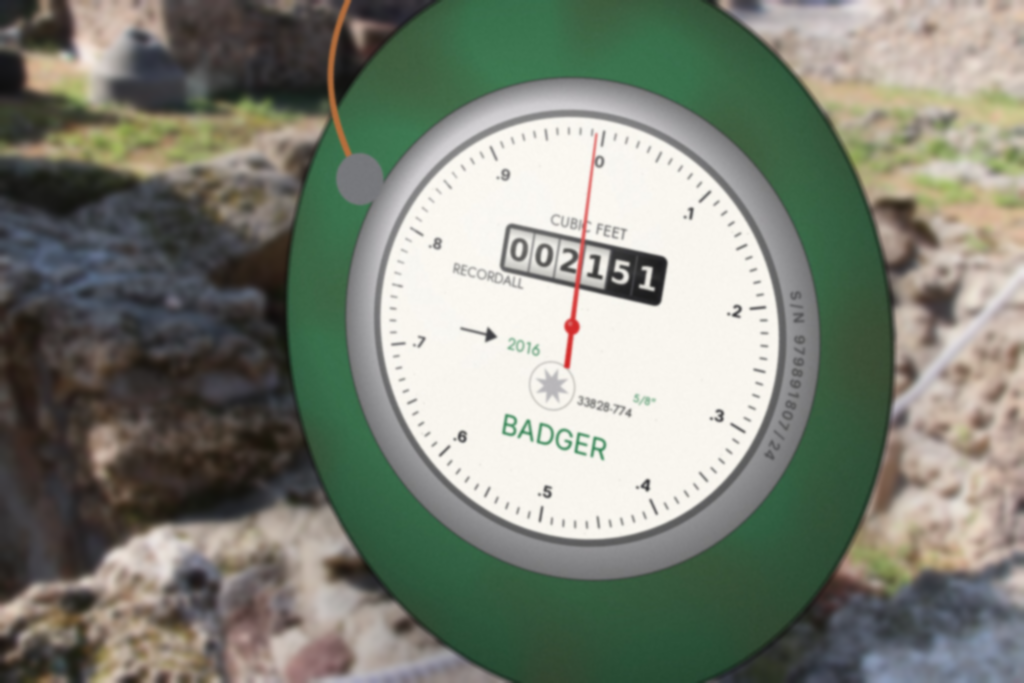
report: 2150.99ft³
